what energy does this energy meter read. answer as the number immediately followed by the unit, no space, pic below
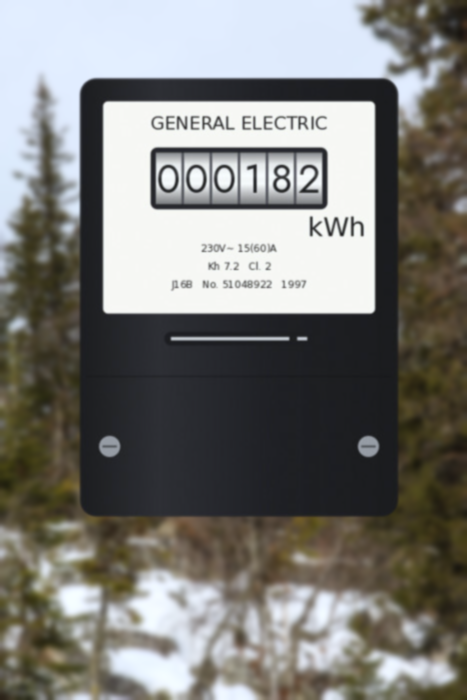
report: 182kWh
